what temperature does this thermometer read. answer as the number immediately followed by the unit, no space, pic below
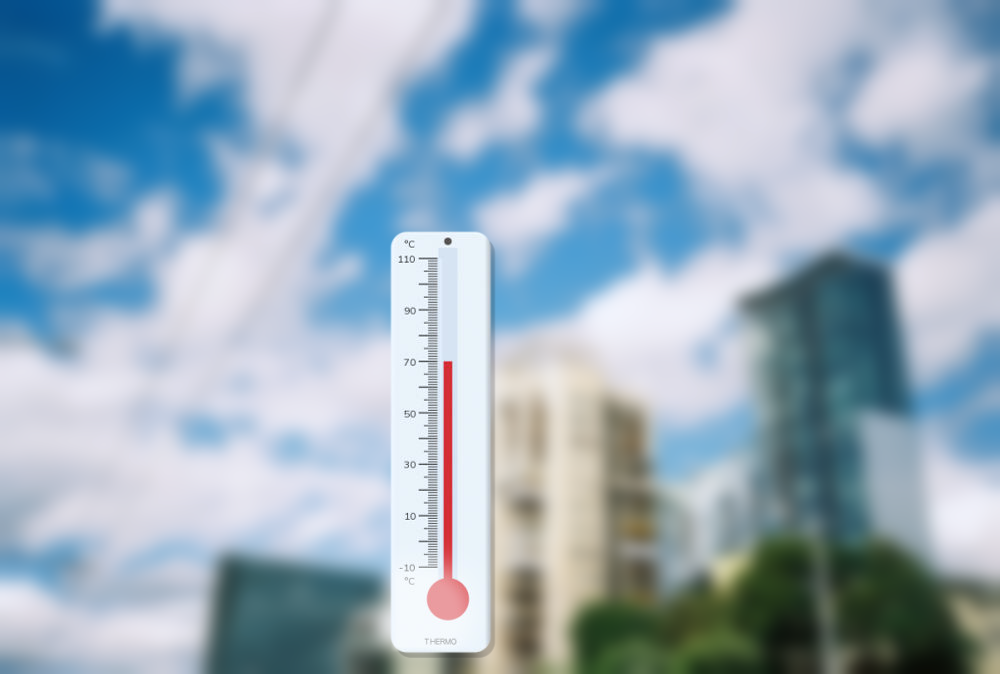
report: 70°C
